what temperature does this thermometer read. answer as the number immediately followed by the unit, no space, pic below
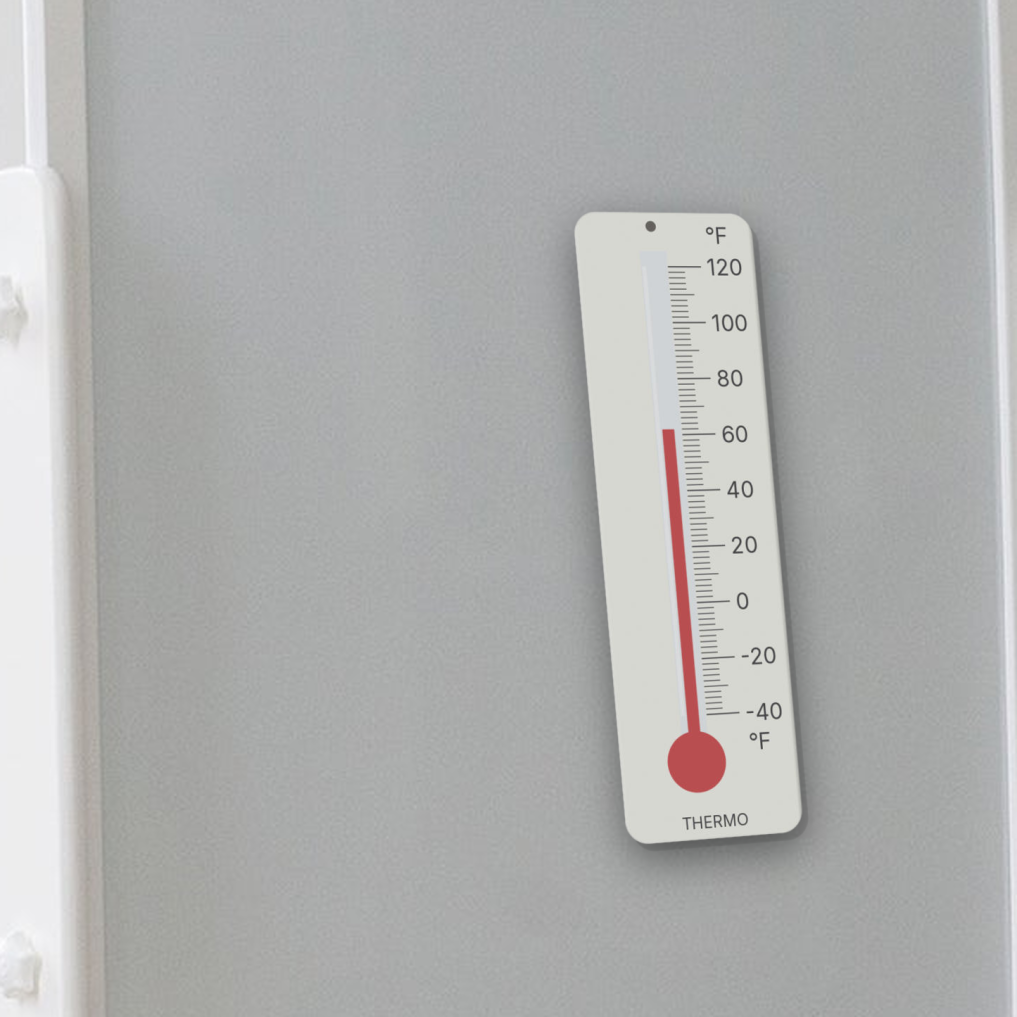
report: 62°F
